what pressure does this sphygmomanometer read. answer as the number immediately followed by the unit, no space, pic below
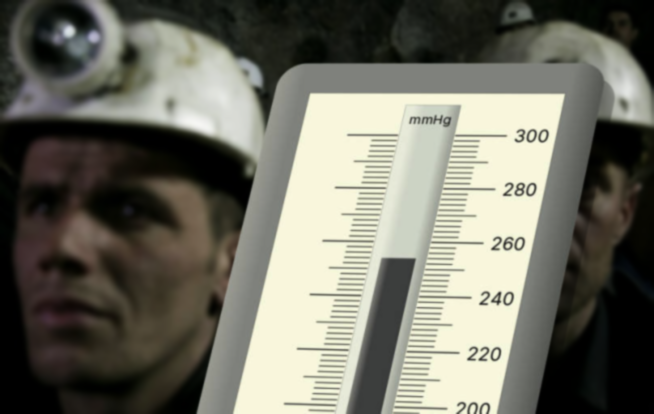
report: 254mmHg
